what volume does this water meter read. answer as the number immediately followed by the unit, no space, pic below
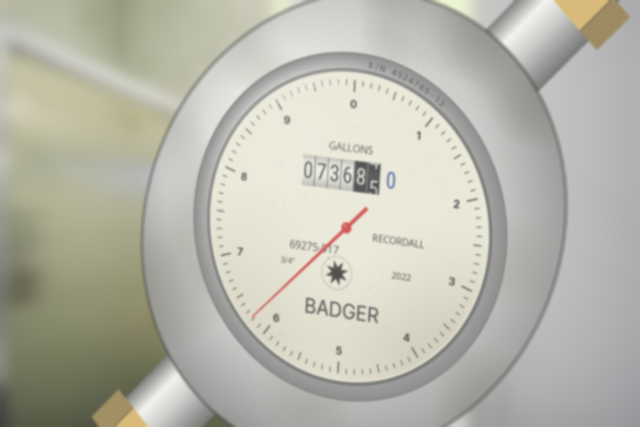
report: 736846.2gal
